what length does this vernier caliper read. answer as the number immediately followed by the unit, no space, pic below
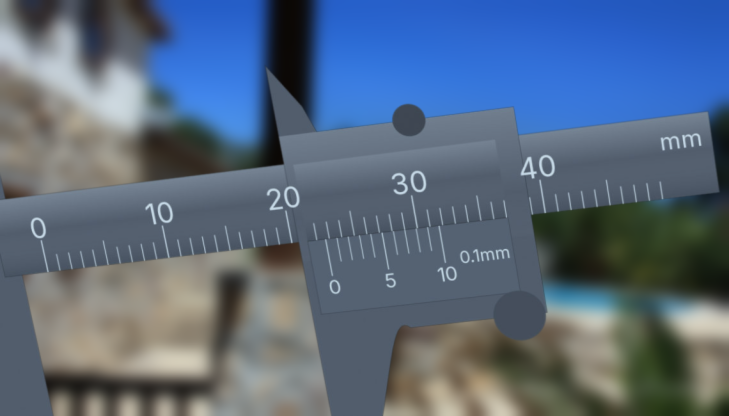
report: 22.7mm
